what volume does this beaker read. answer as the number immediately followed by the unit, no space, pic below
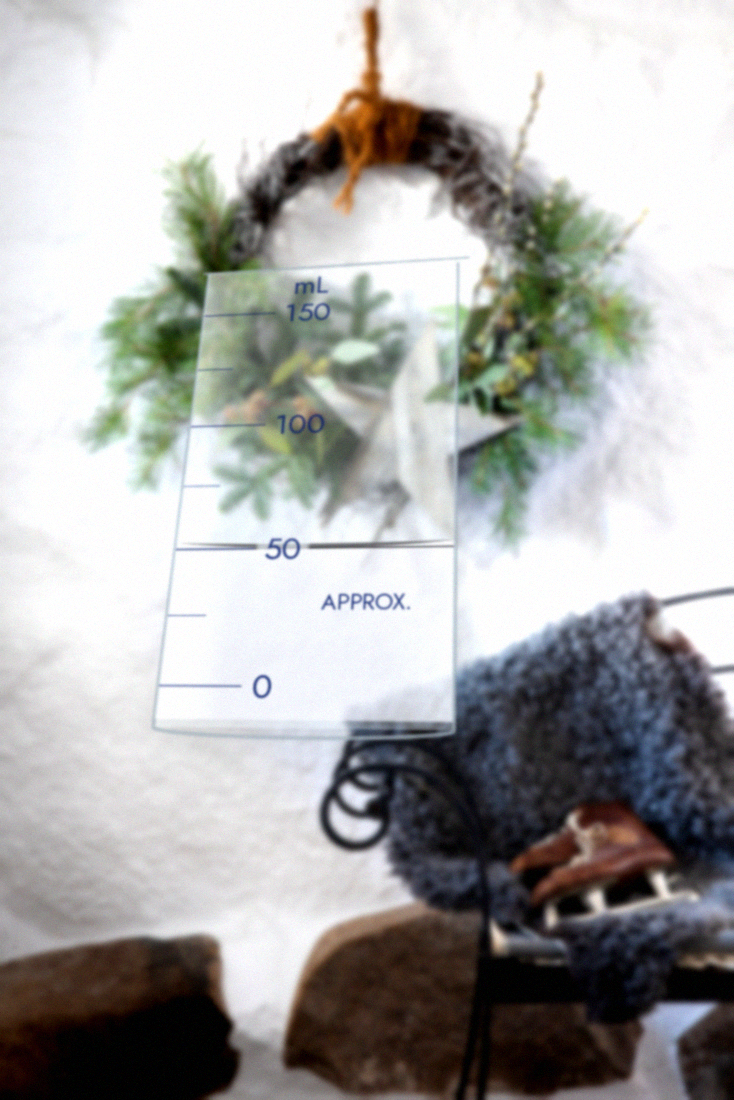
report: 50mL
